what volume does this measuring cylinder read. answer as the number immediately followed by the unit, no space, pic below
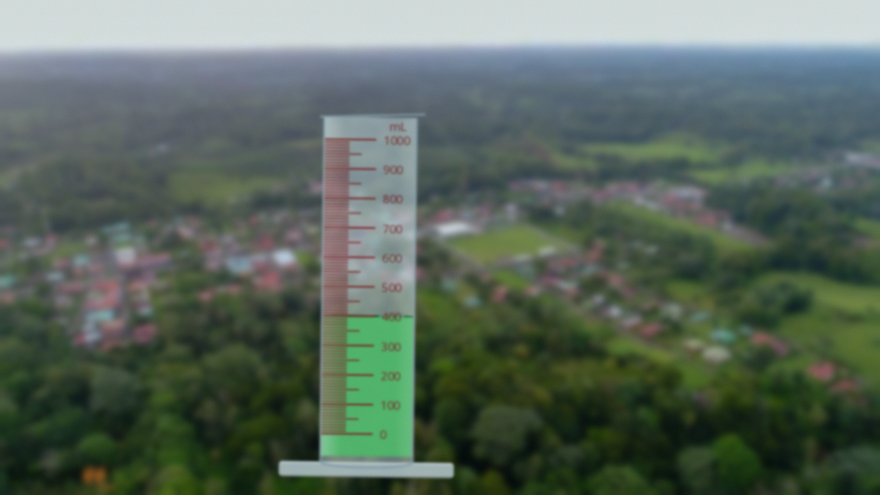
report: 400mL
